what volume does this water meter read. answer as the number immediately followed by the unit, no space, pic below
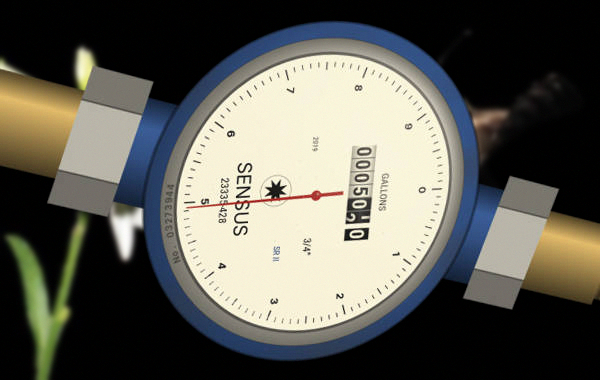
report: 5014.9gal
